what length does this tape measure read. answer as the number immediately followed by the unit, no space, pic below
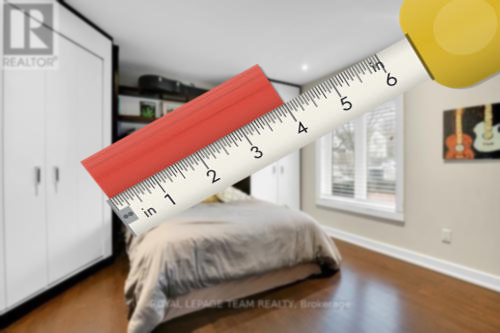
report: 4in
